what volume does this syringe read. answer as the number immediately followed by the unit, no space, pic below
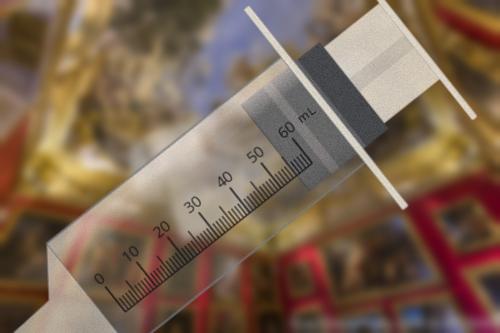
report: 55mL
